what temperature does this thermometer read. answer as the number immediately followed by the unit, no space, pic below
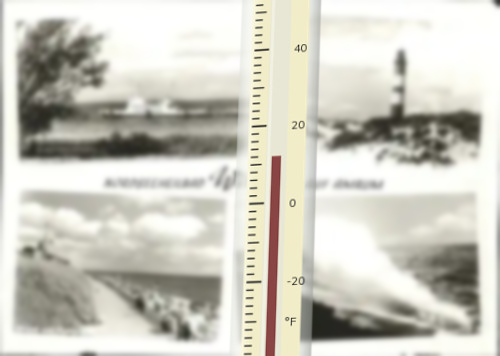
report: 12°F
